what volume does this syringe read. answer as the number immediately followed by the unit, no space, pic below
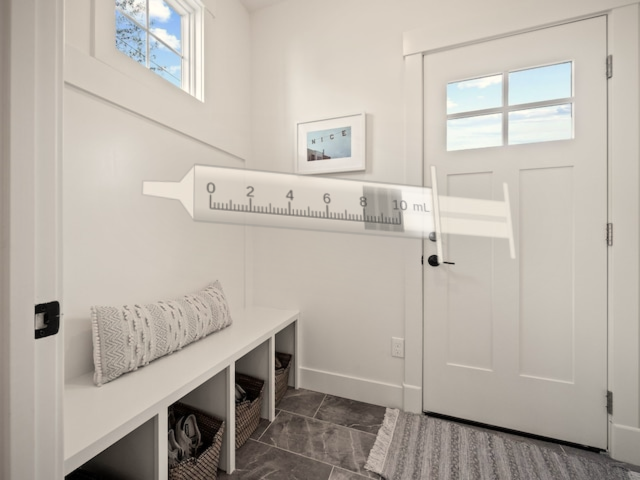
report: 8mL
